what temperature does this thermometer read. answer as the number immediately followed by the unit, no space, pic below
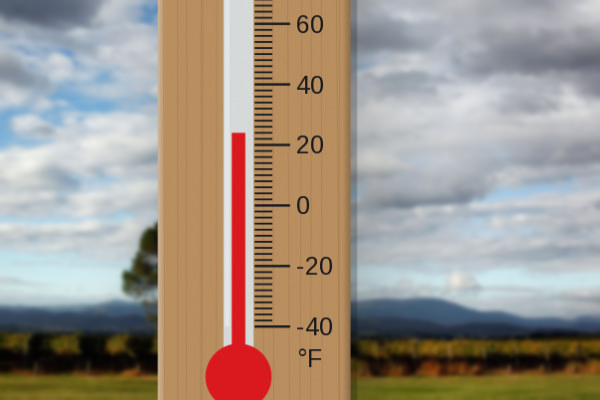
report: 24°F
